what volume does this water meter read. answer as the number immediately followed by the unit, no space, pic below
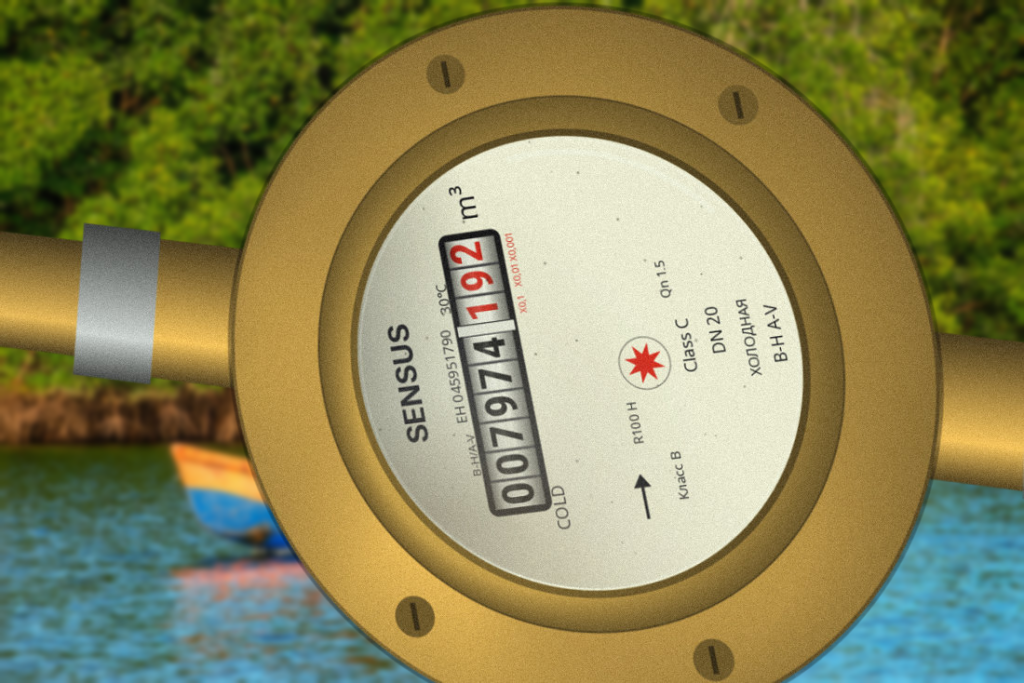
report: 7974.192m³
